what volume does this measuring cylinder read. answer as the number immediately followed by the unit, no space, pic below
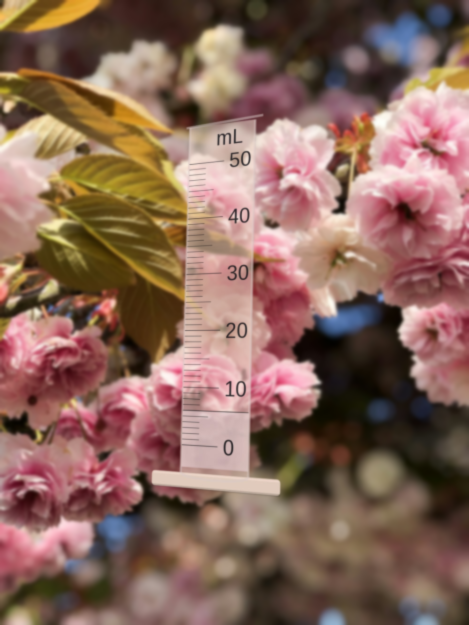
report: 6mL
